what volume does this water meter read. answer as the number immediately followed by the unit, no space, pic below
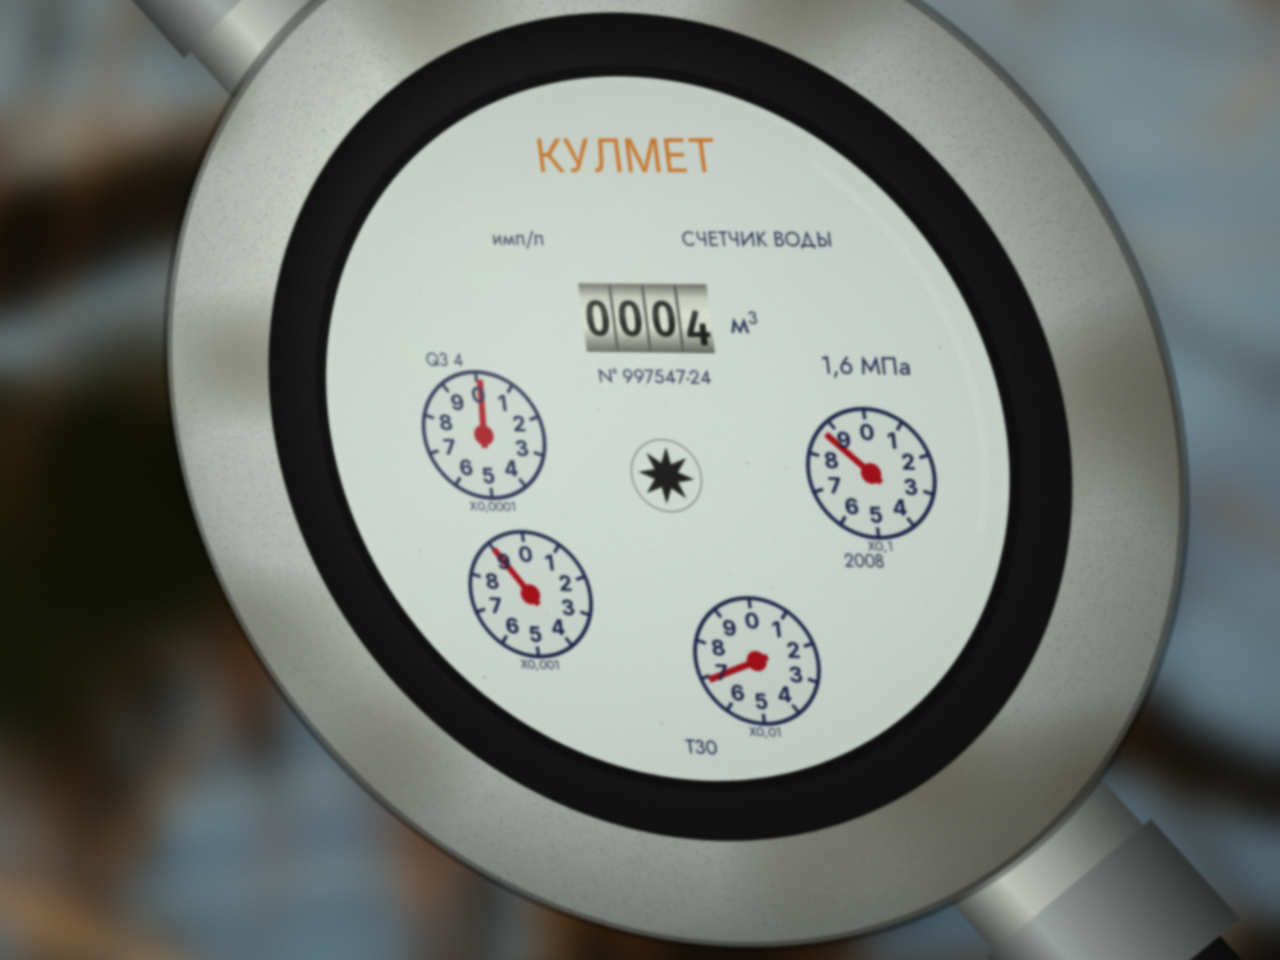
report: 3.8690m³
